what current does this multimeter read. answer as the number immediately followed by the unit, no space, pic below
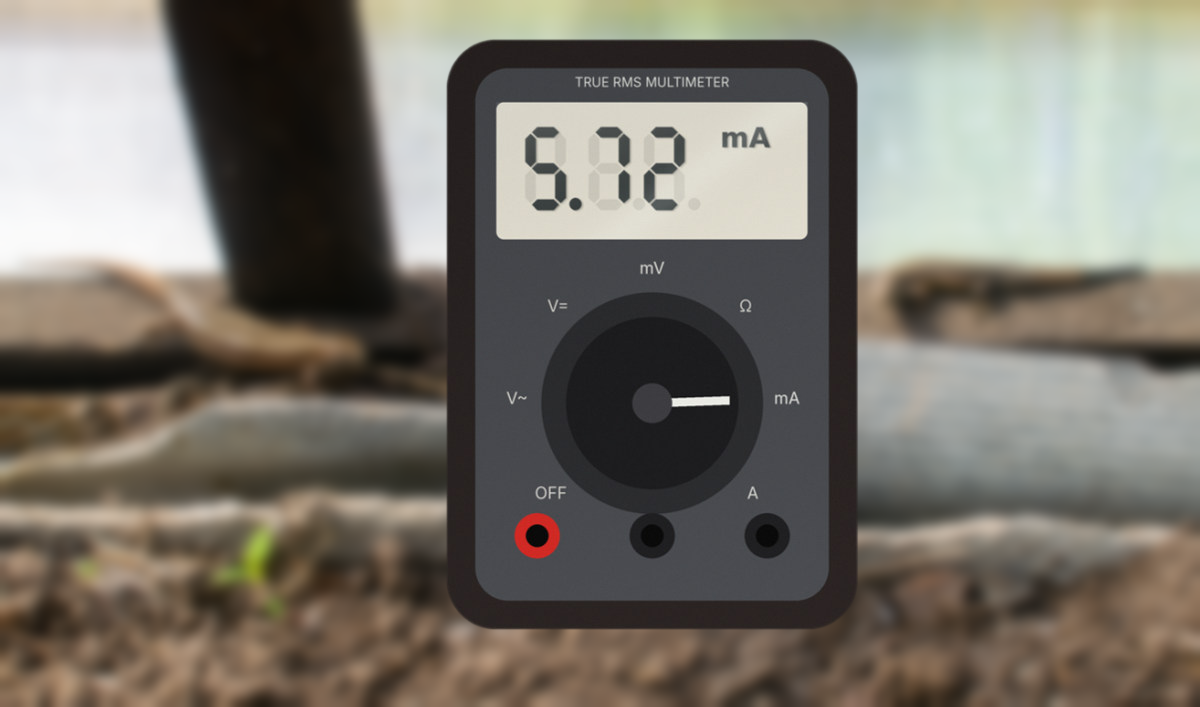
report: 5.72mA
